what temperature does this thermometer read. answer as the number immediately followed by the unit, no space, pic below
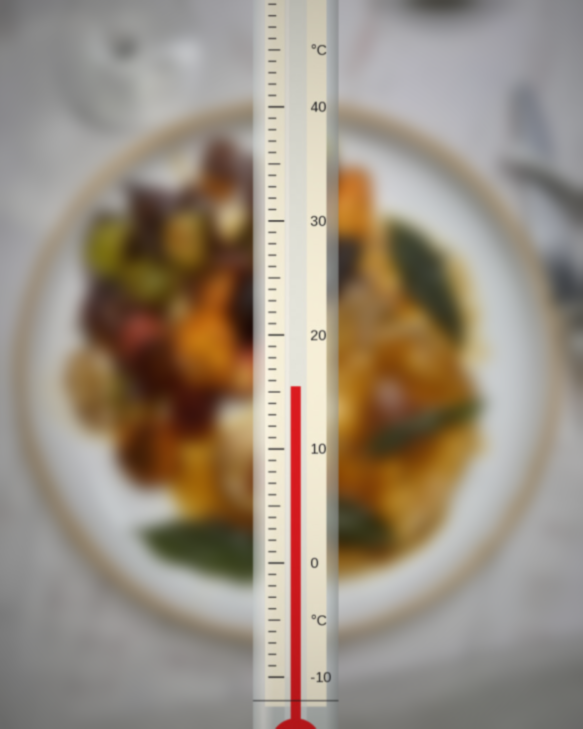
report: 15.5°C
